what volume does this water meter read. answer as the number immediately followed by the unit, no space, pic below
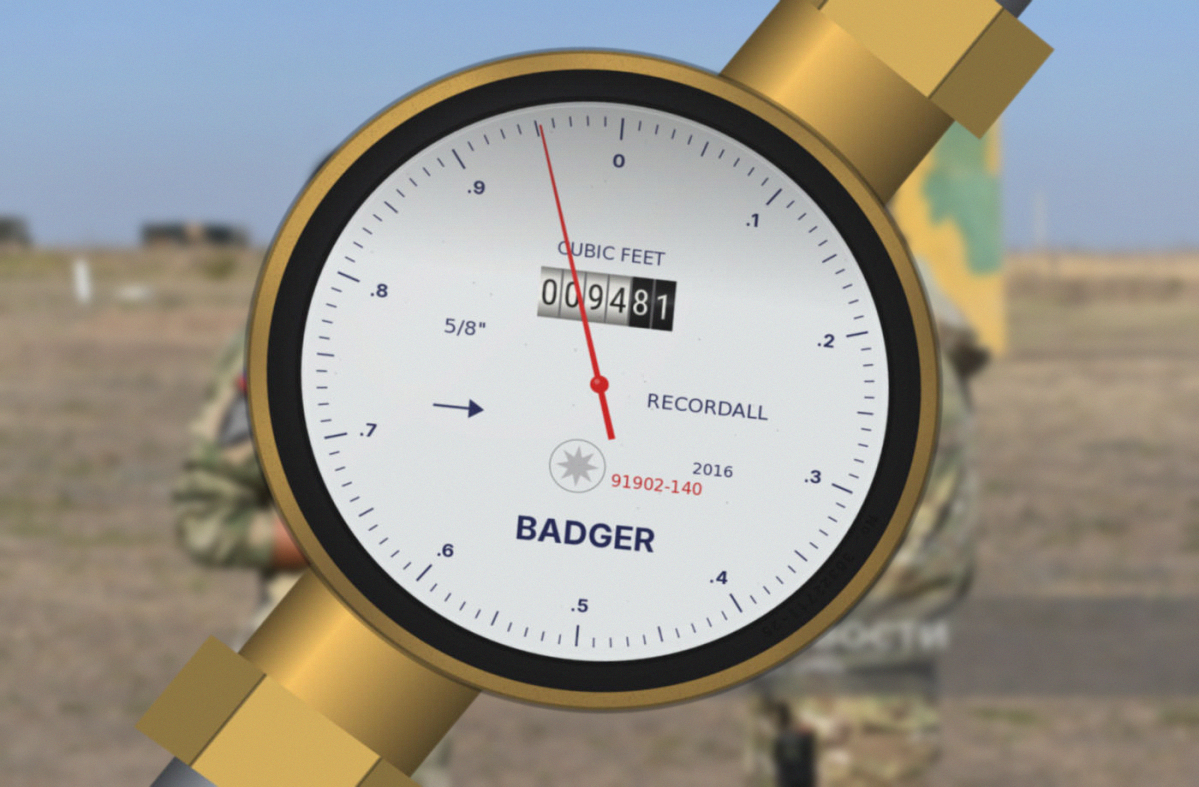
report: 9480.95ft³
